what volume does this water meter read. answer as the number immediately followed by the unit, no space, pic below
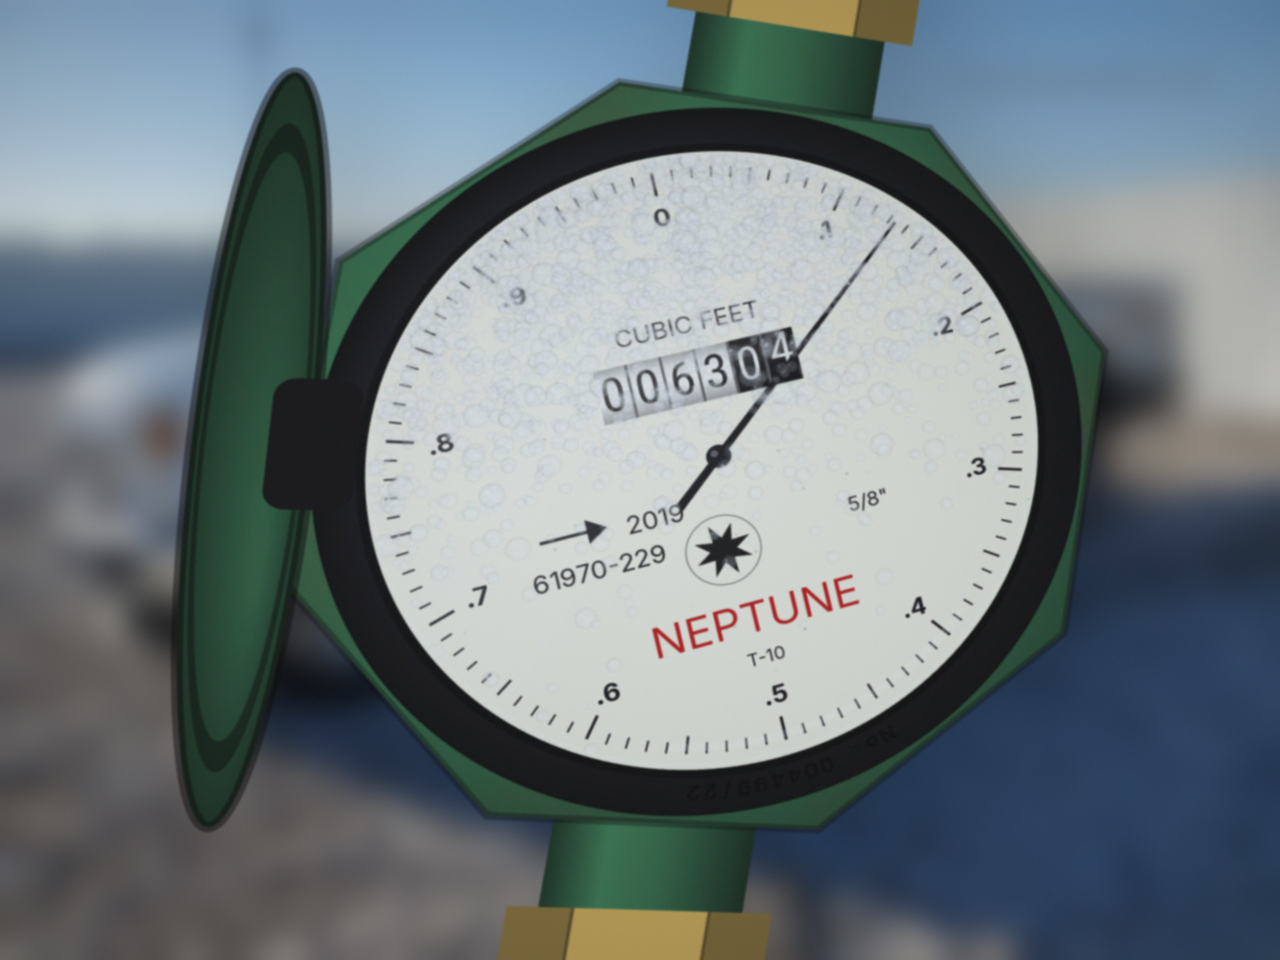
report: 6304.13ft³
